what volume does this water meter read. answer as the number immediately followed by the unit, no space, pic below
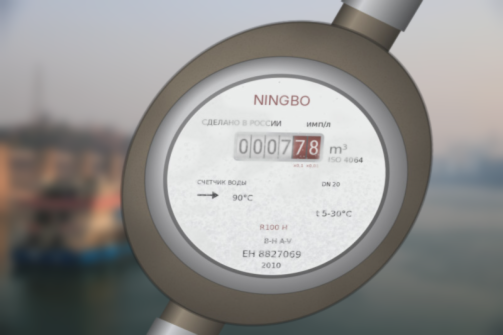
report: 7.78m³
